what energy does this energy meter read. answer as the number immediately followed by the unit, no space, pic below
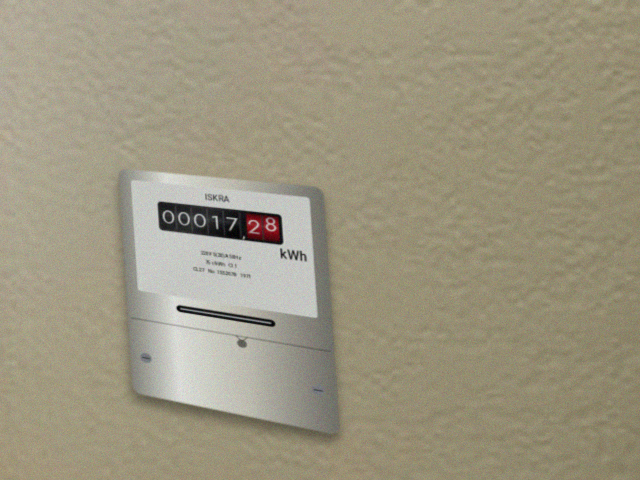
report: 17.28kWh
